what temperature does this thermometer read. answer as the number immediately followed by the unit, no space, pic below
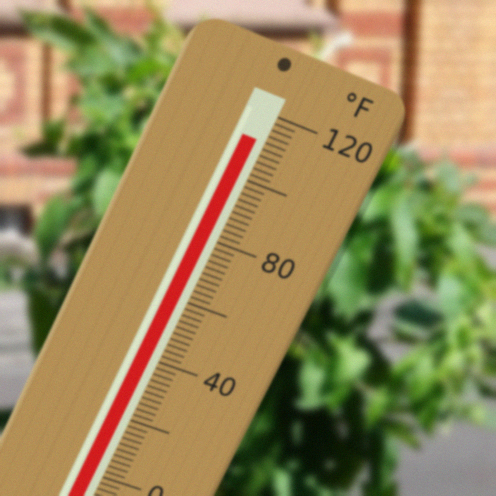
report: 112°F
